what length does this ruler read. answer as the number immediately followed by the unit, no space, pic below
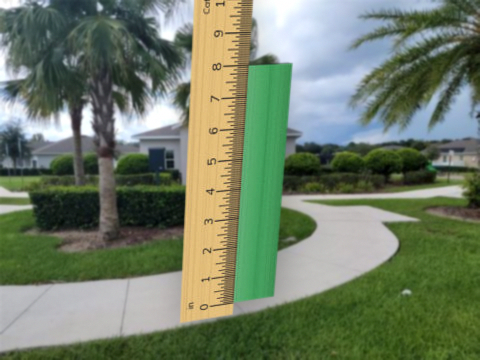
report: 8in
